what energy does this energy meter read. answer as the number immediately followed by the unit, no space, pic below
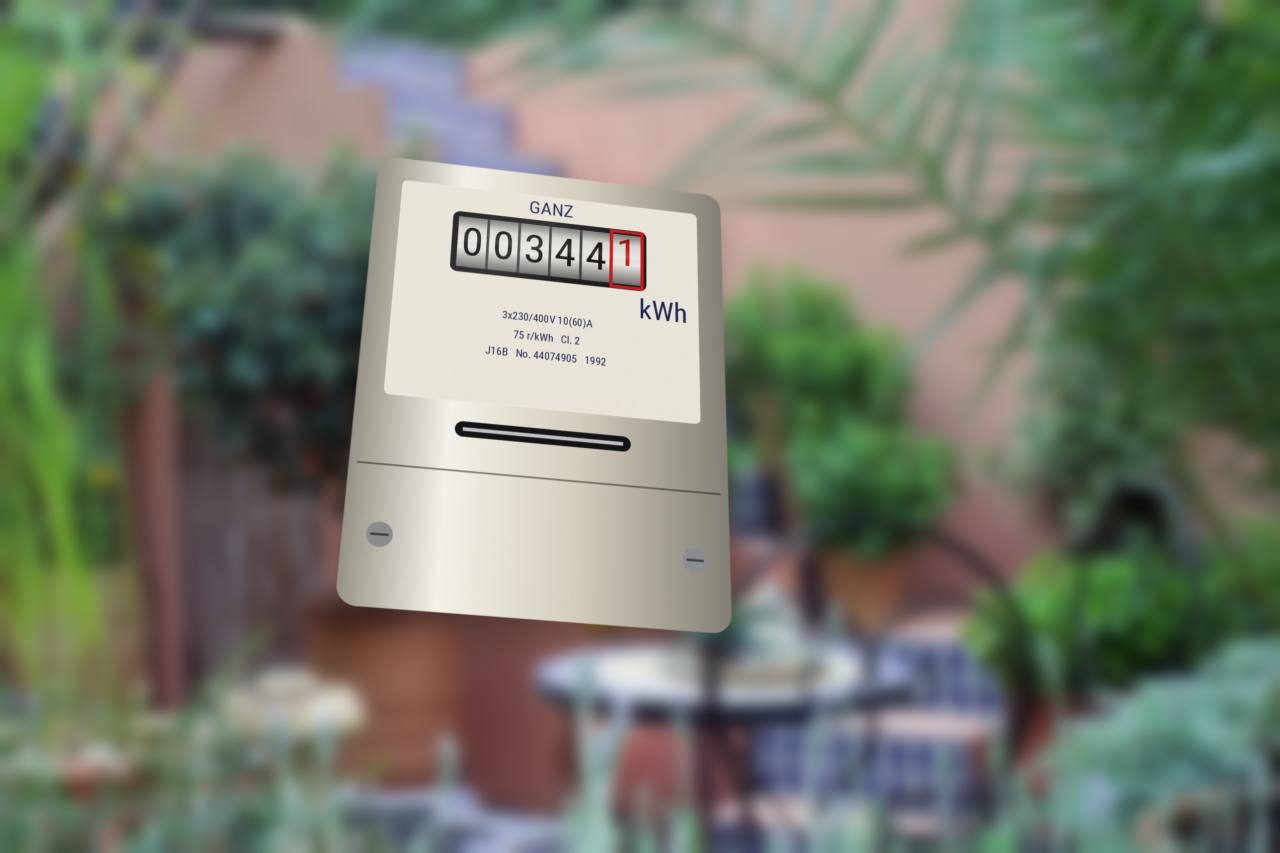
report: 344.1kWh
